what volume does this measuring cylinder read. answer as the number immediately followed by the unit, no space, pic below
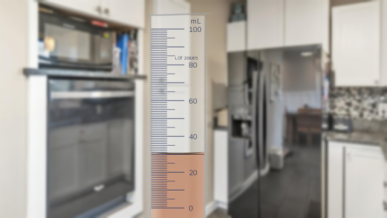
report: 30mL
